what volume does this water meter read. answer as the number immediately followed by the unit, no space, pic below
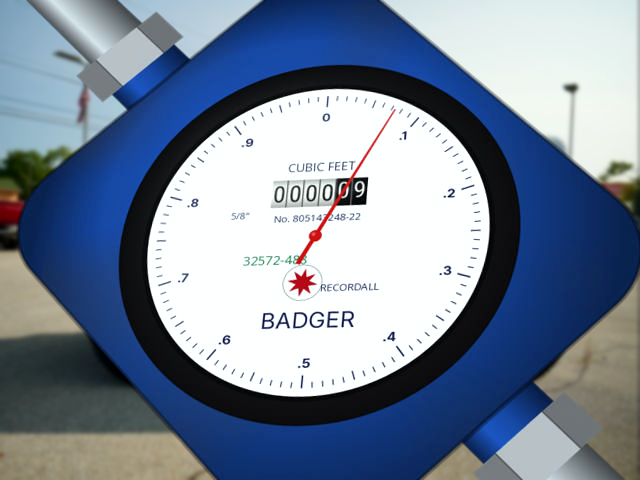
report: 9.07ft³
